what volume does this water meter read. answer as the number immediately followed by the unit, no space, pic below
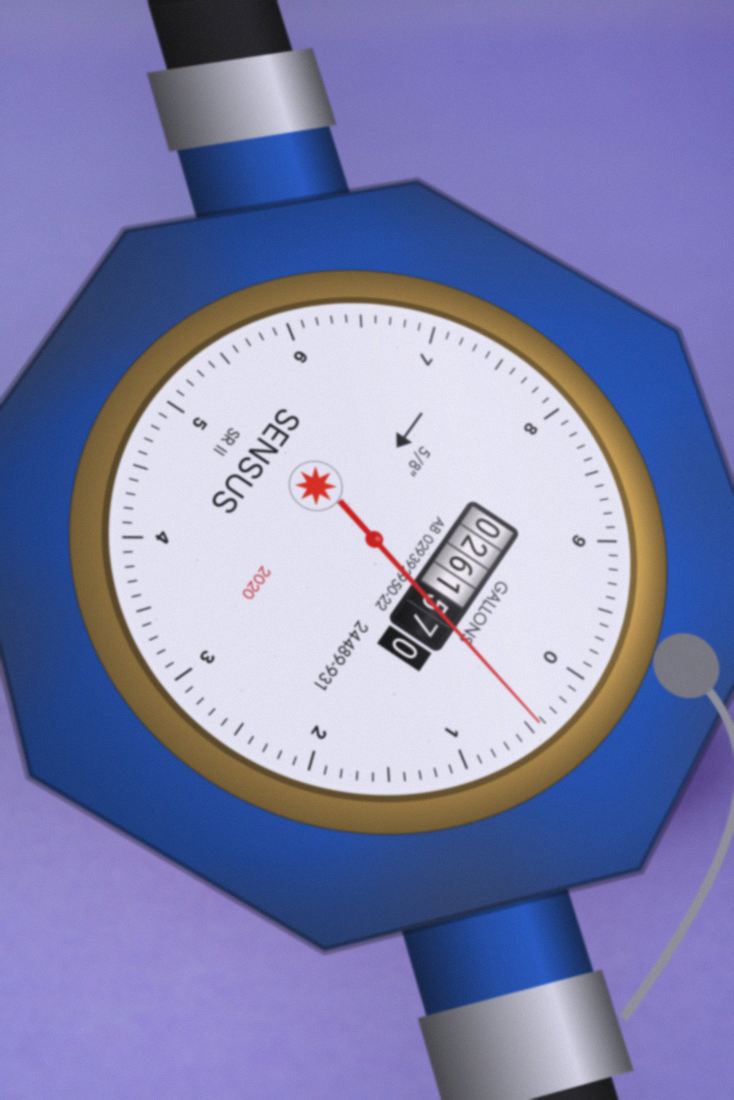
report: 261570.4gal
